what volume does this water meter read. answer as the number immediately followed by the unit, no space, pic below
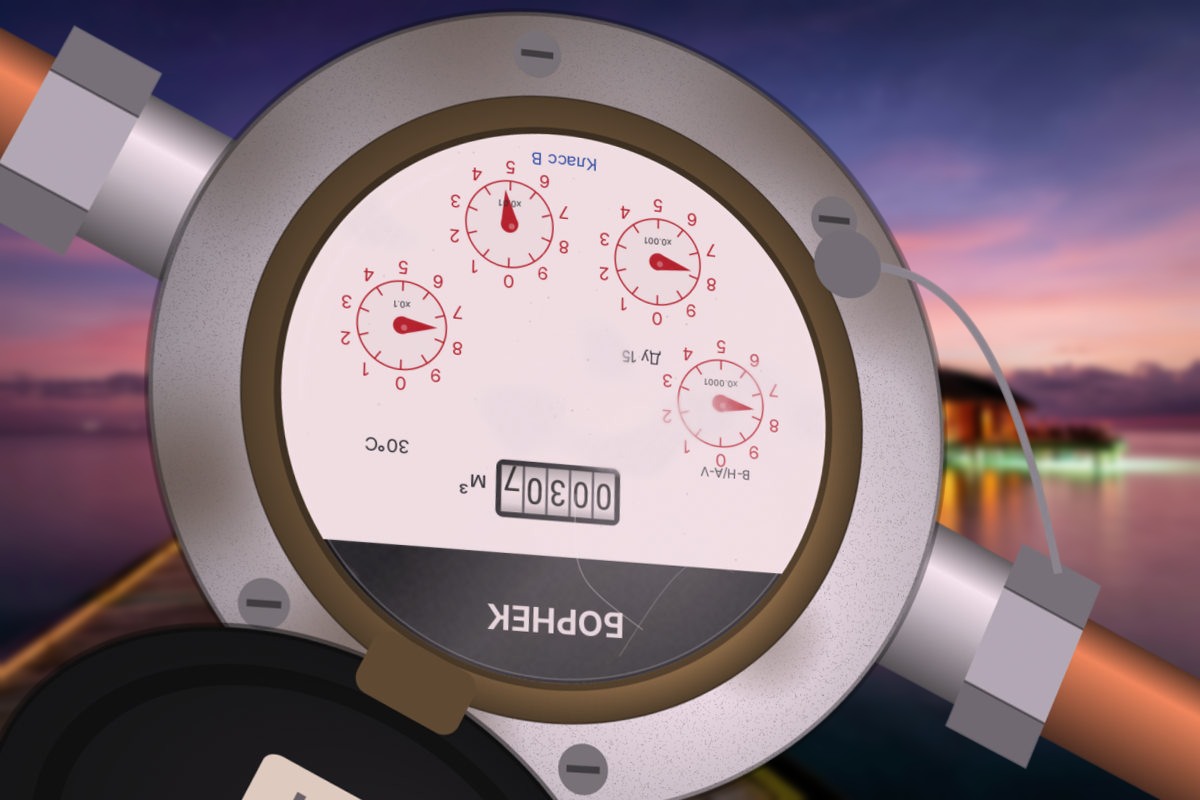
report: 306.7477m³
